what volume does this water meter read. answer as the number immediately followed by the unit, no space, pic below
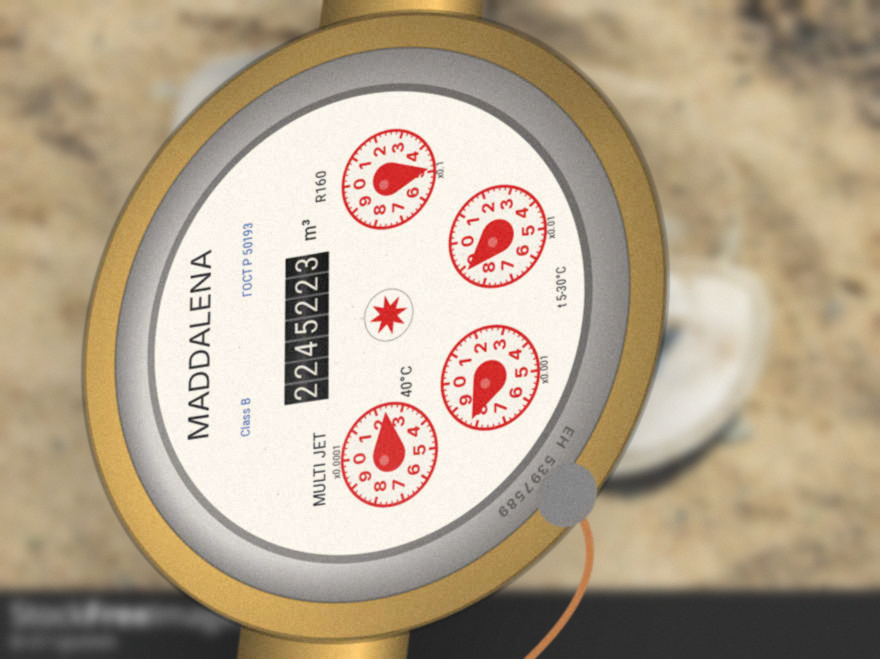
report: 2245223.4882m³
